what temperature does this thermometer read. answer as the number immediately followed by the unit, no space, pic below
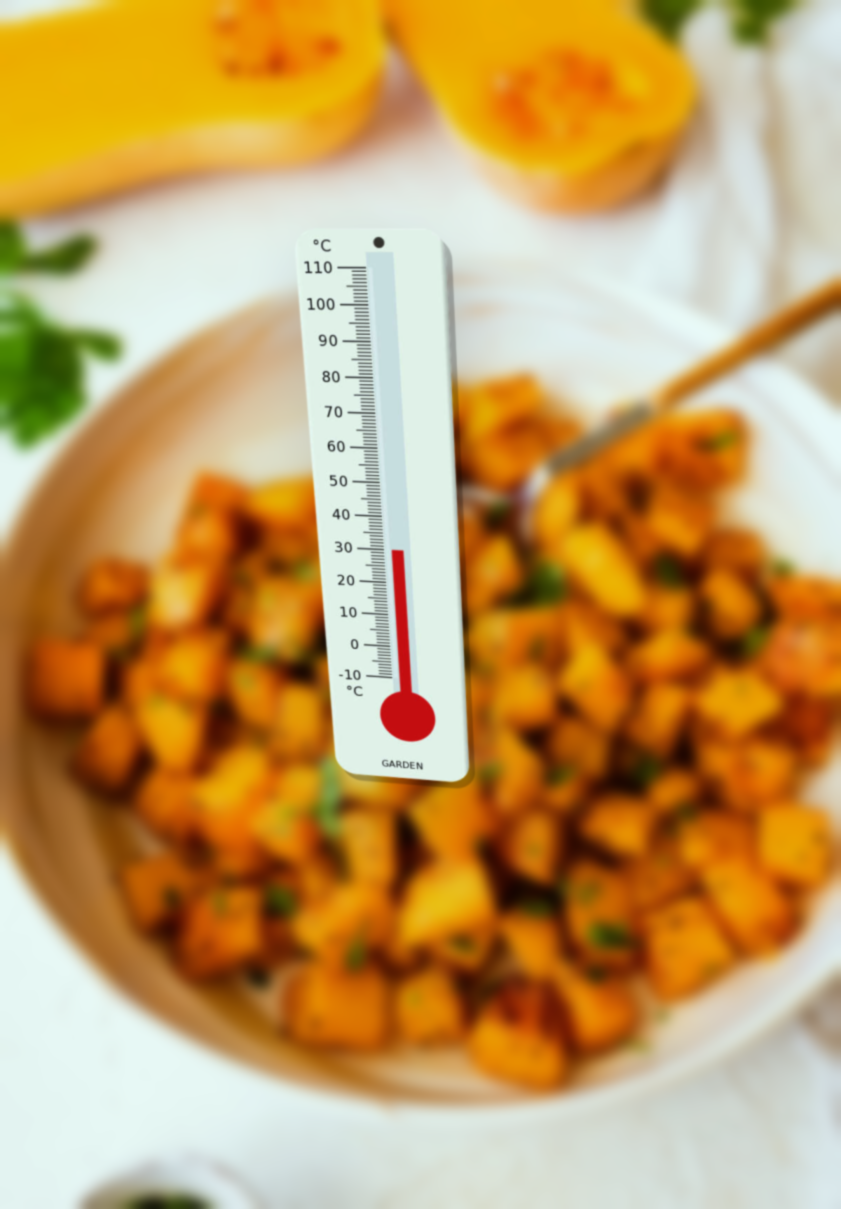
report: 30°C
